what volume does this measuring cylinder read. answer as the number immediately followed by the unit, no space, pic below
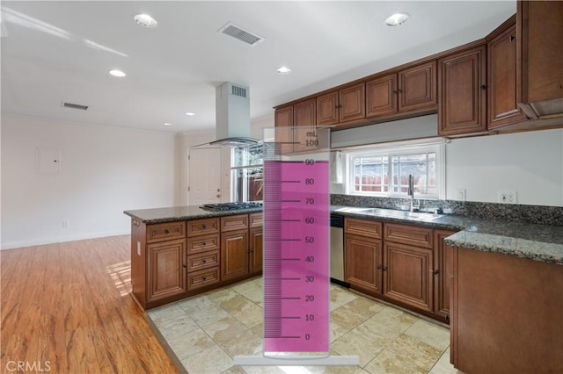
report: 90mL
